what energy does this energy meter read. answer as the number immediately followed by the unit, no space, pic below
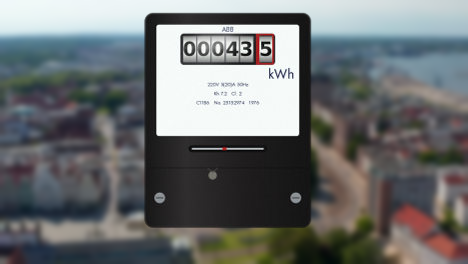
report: 43.5kWh
